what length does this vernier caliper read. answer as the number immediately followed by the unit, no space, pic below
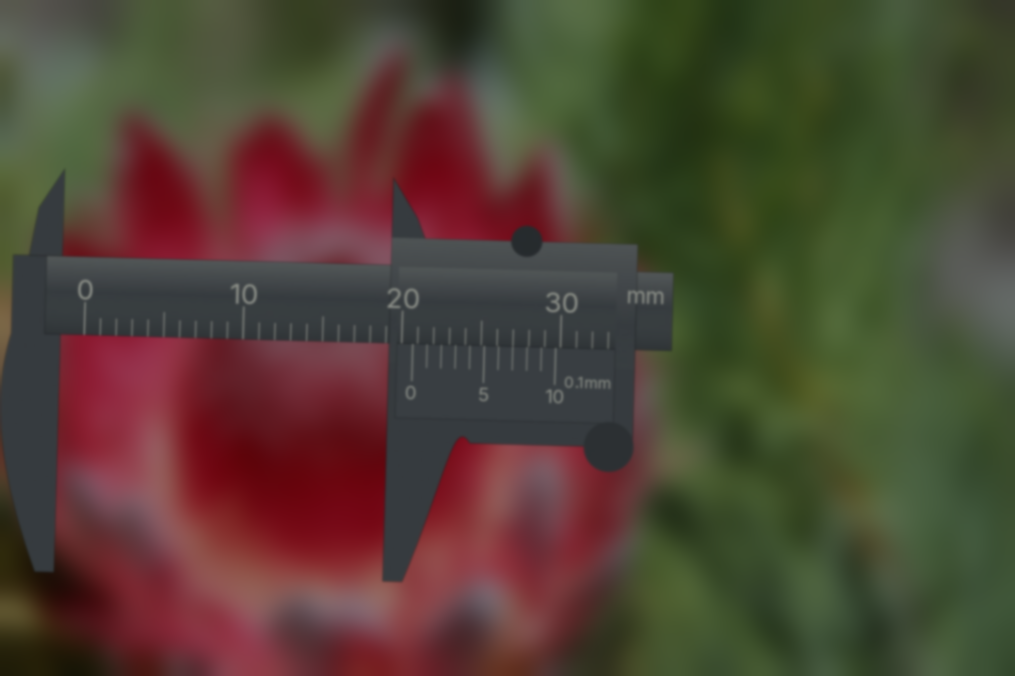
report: 20.7mm
